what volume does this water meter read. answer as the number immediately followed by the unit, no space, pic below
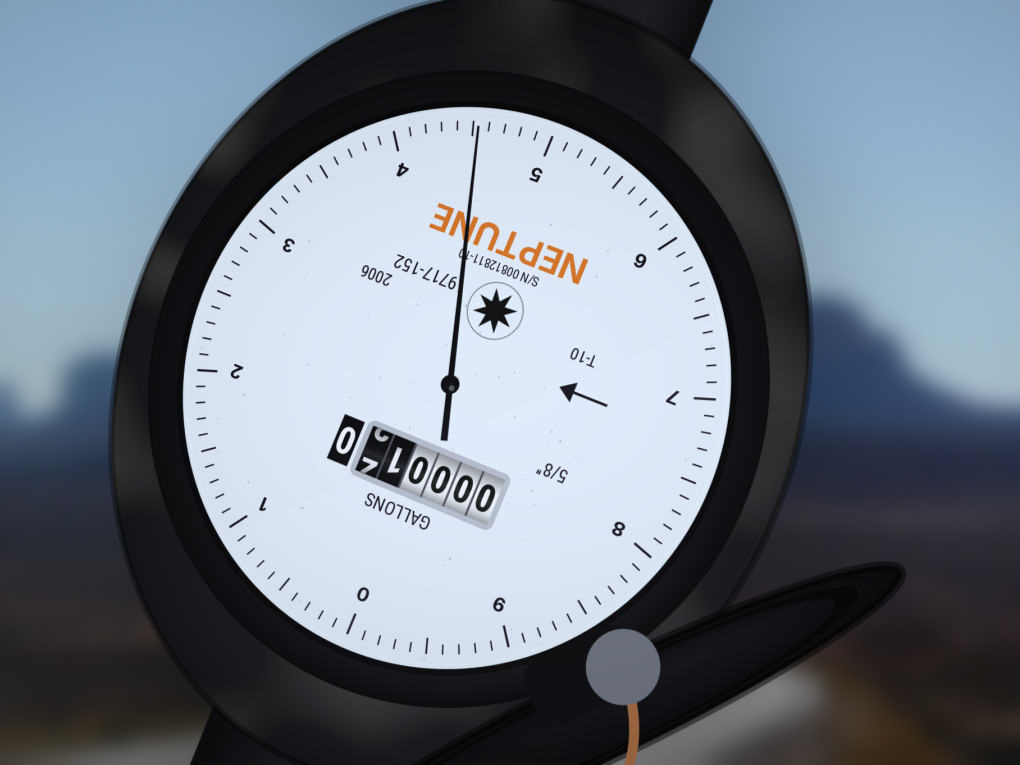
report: 124.5gal
